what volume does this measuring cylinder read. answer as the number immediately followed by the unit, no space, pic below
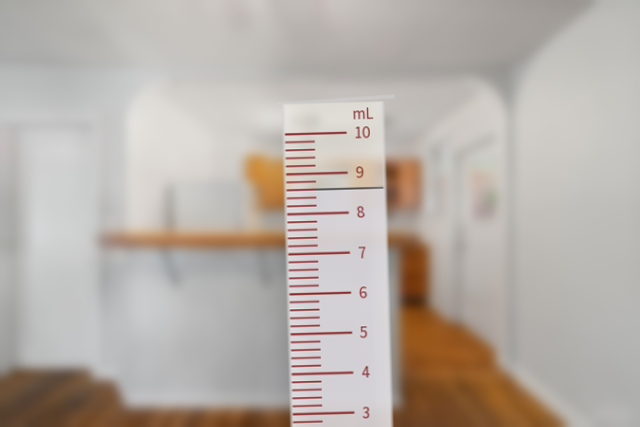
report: 8.6mL
